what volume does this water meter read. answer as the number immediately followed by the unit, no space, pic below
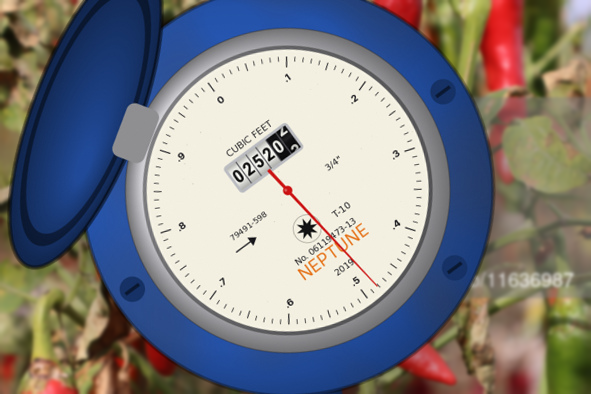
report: 25202.48ft³
